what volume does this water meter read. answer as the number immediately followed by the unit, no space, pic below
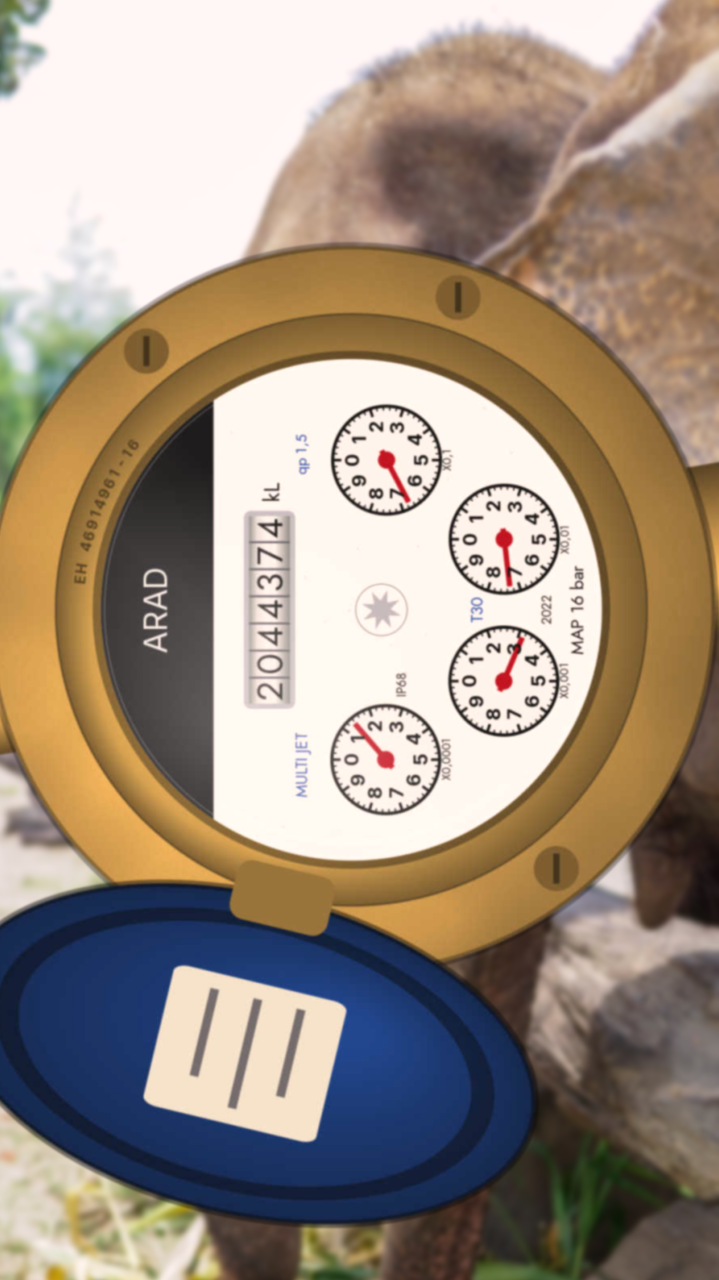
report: 2044374.6731kL
